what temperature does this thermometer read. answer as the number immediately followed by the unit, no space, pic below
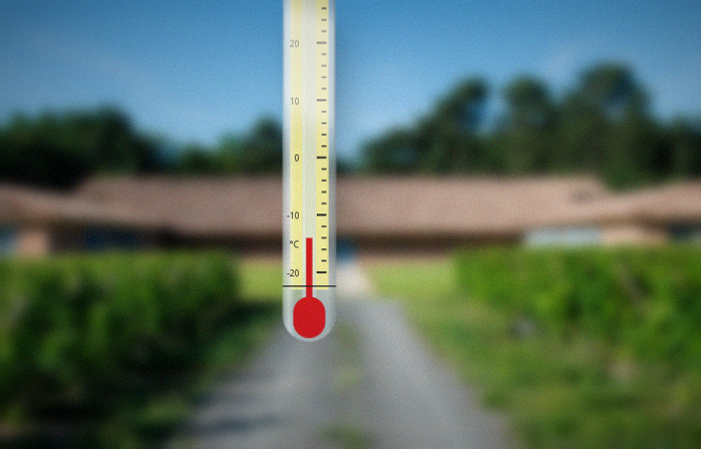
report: -14°C
